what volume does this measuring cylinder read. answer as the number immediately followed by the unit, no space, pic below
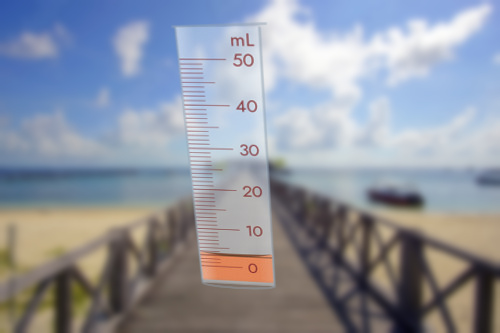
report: 3mL
